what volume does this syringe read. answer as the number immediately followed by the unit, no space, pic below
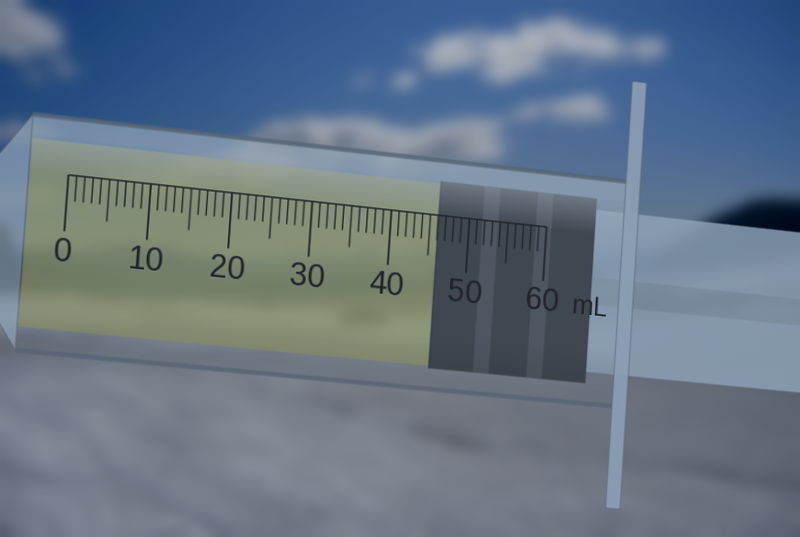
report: 46mL
